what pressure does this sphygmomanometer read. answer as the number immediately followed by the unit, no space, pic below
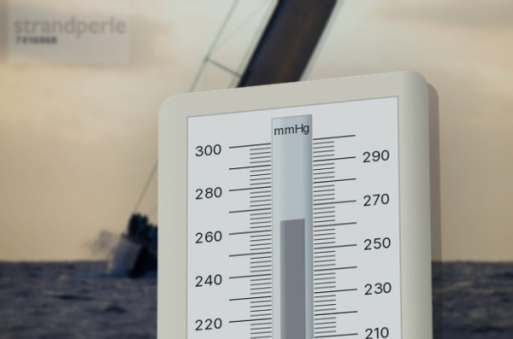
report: 264mmHg
